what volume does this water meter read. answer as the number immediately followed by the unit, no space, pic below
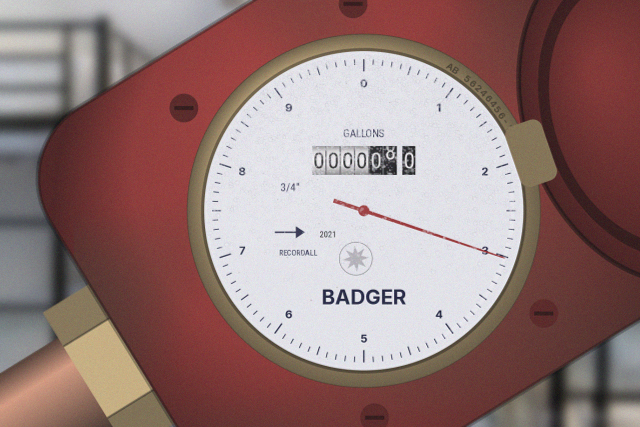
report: 83.0gal
